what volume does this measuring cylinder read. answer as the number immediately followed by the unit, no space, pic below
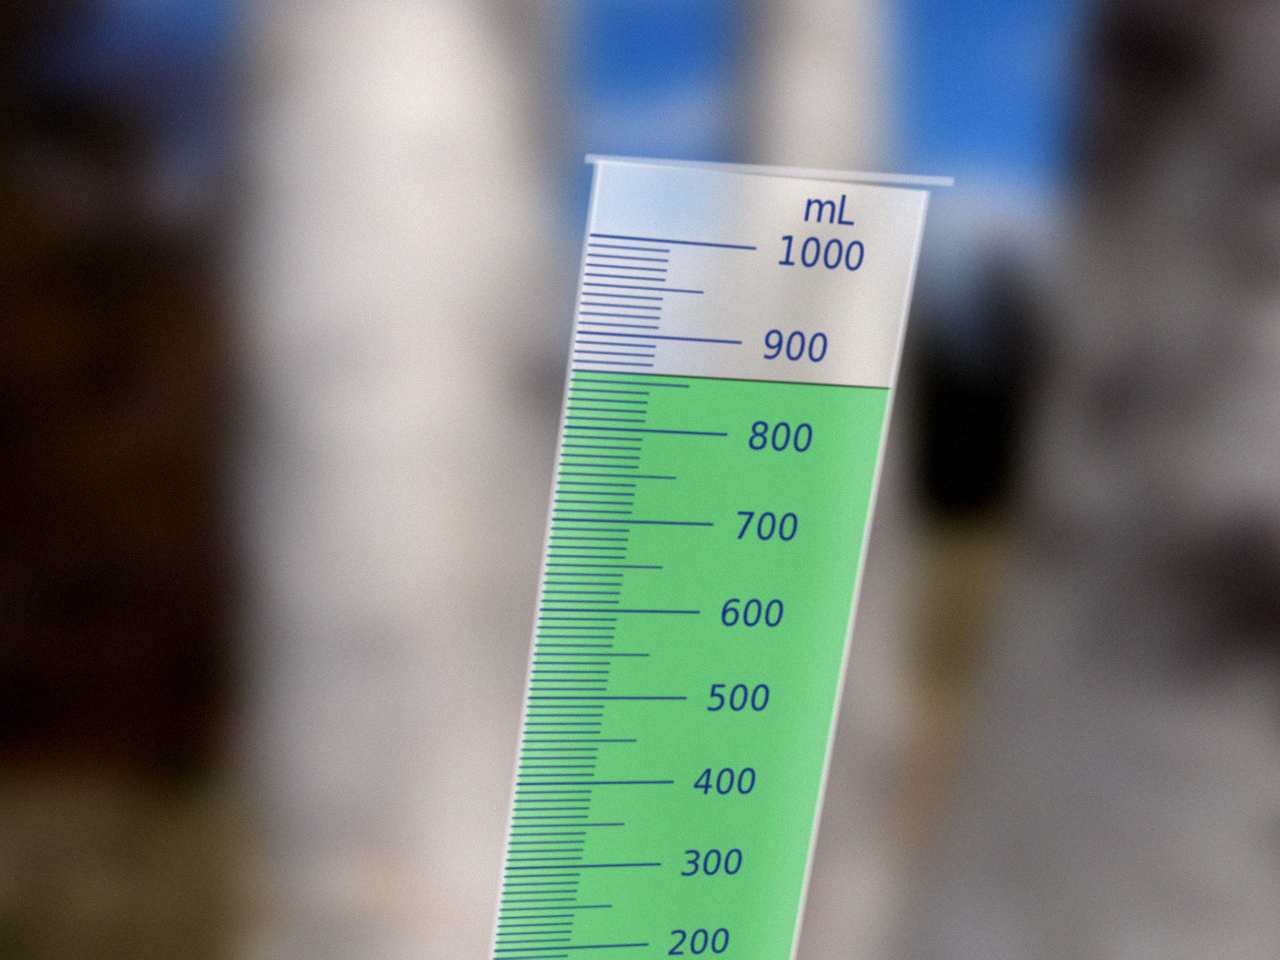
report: 860mL
